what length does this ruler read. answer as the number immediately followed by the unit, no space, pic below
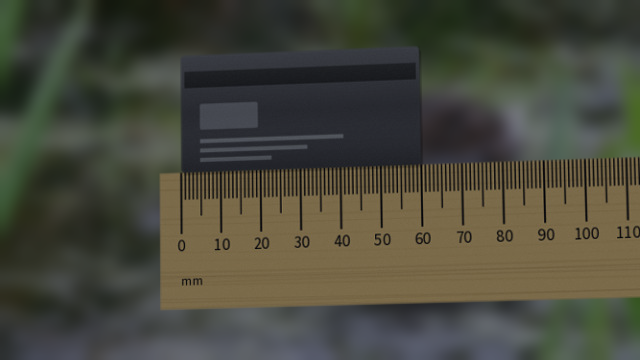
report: 60mm
